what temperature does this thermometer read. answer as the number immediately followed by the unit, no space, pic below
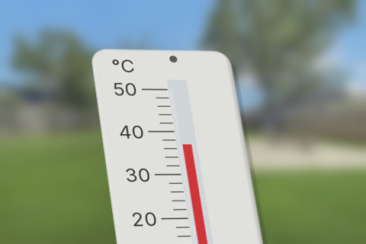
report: 37°C
